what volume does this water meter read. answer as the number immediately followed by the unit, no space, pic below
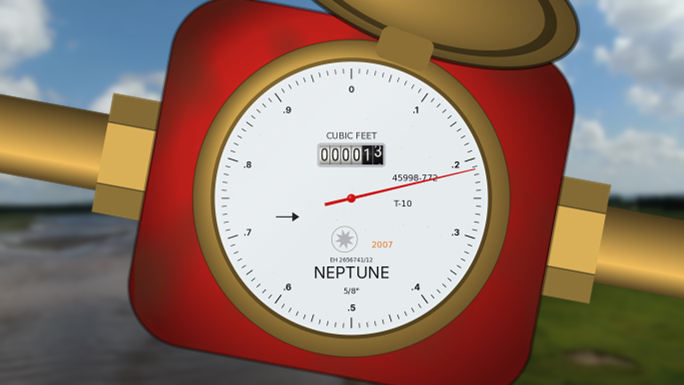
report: 13.21ft³
